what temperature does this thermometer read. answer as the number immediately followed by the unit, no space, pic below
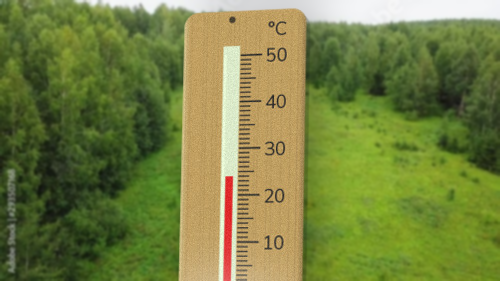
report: 24°C
